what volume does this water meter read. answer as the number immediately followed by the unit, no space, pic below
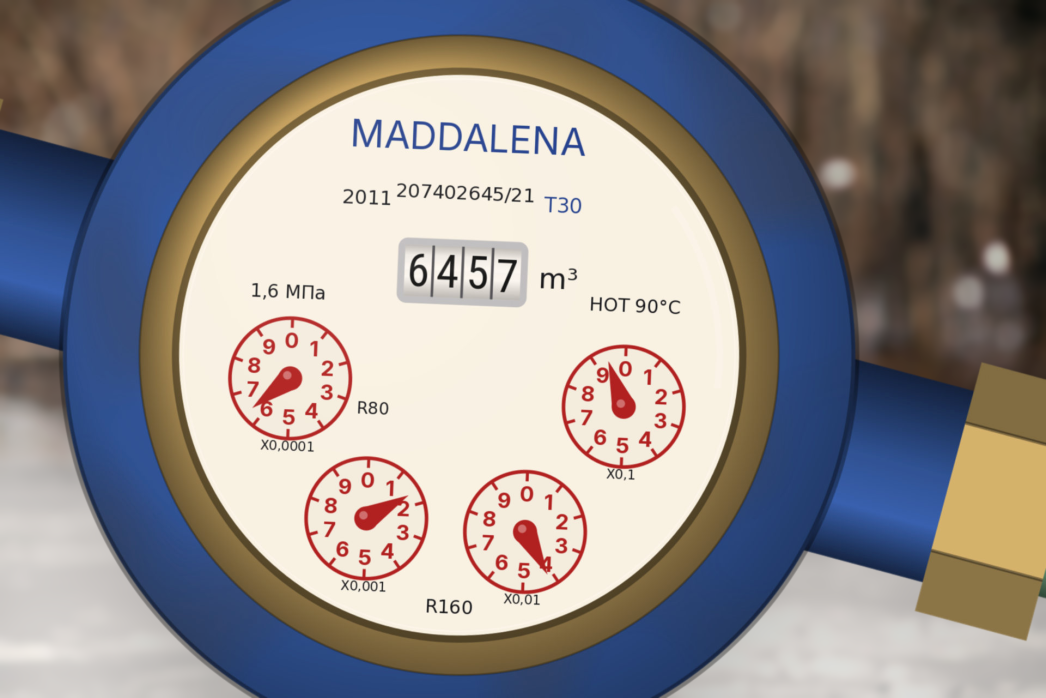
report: 6456.9416m³
